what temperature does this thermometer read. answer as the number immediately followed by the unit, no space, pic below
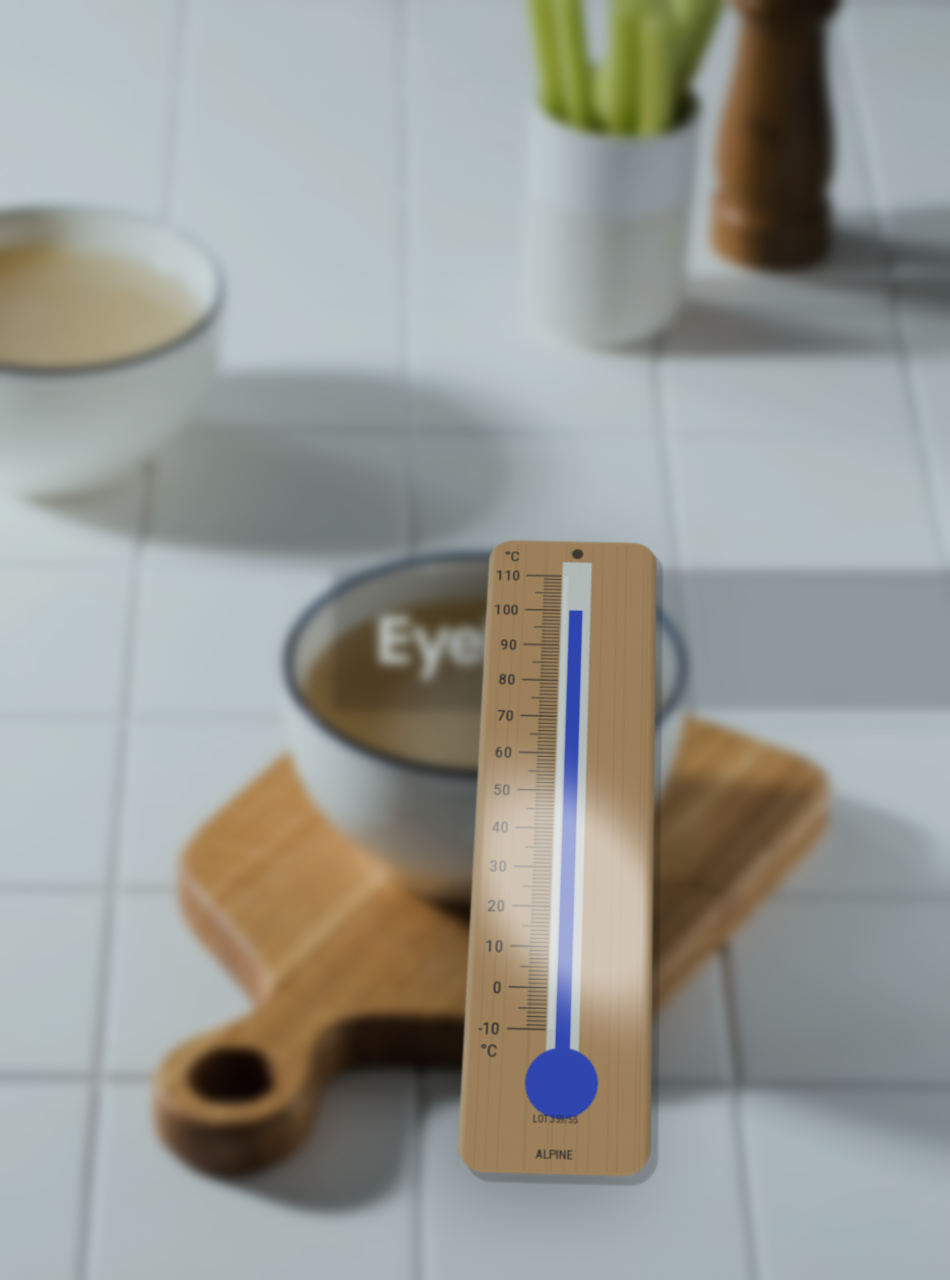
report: 100°C
